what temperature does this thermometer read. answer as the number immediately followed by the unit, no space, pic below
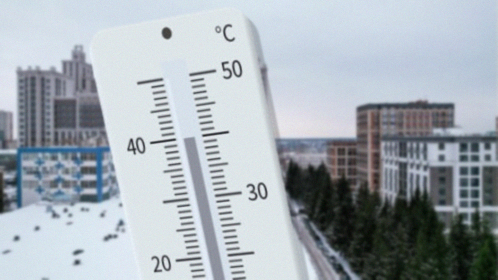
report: 40°C
